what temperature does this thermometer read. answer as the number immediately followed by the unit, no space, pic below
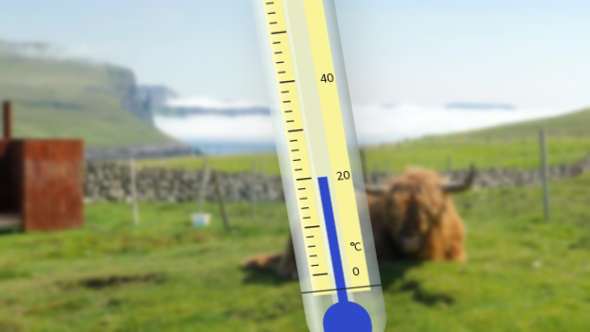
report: 20°C
